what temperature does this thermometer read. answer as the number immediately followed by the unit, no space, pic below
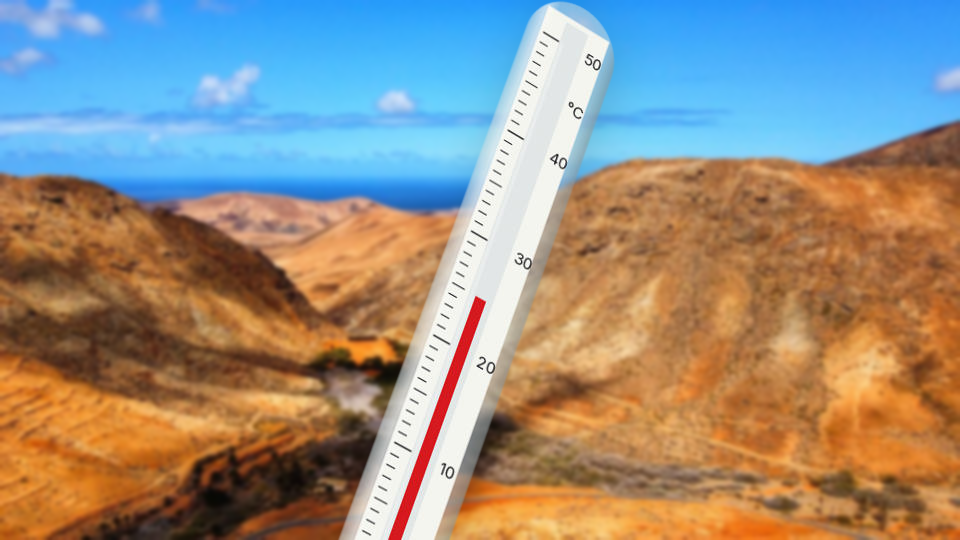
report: 25°C
